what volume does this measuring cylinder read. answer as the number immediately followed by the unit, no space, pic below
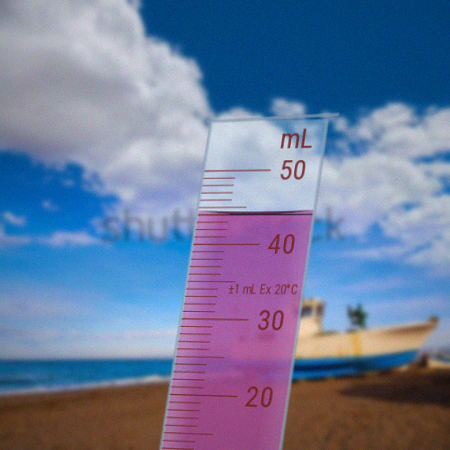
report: 44mL
